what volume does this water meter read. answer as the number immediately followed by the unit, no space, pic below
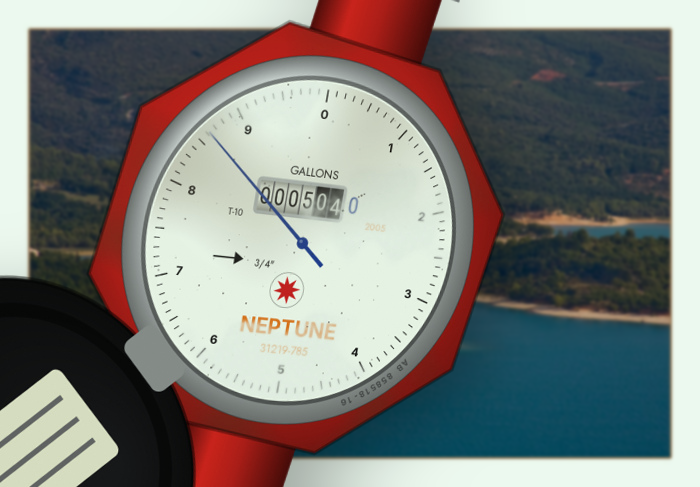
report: 5038.6gal
